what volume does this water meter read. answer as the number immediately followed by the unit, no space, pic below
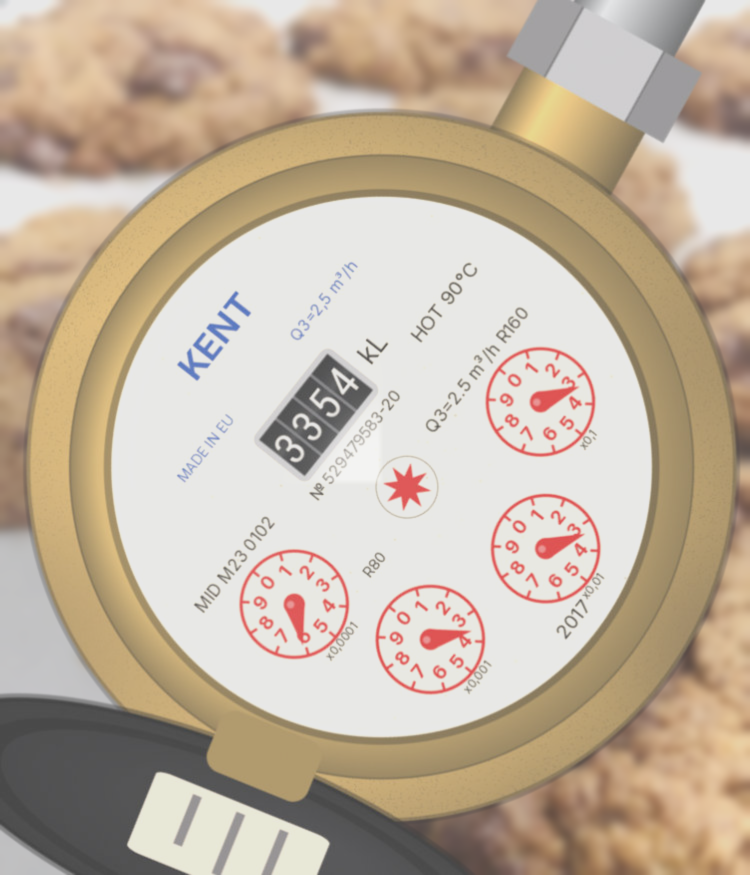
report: 3354.3336kL
